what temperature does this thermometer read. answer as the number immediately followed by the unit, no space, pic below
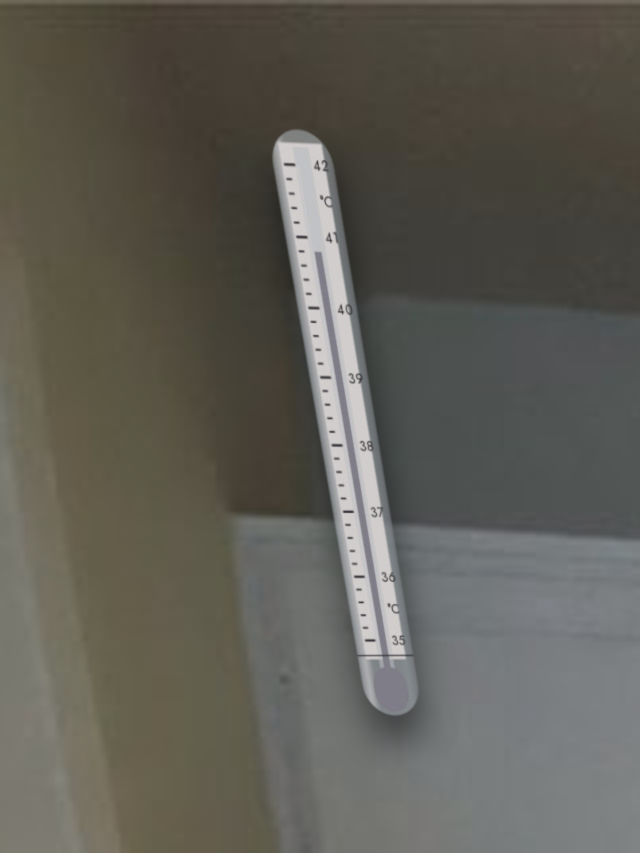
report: 40.8°C
